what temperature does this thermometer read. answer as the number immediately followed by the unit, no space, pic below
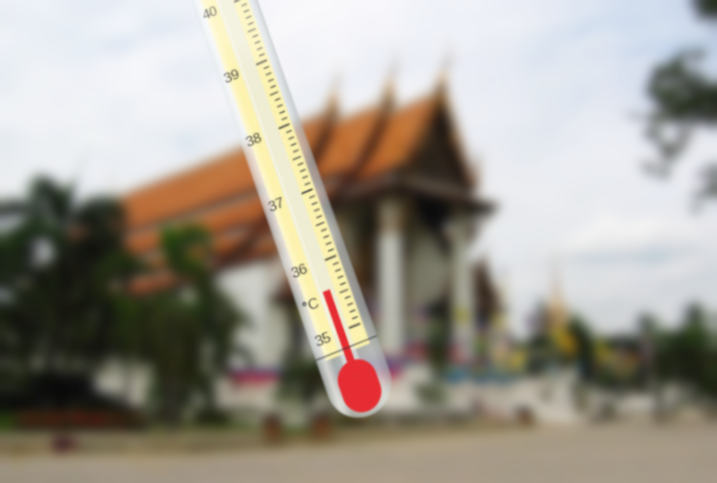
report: 35.6°C
